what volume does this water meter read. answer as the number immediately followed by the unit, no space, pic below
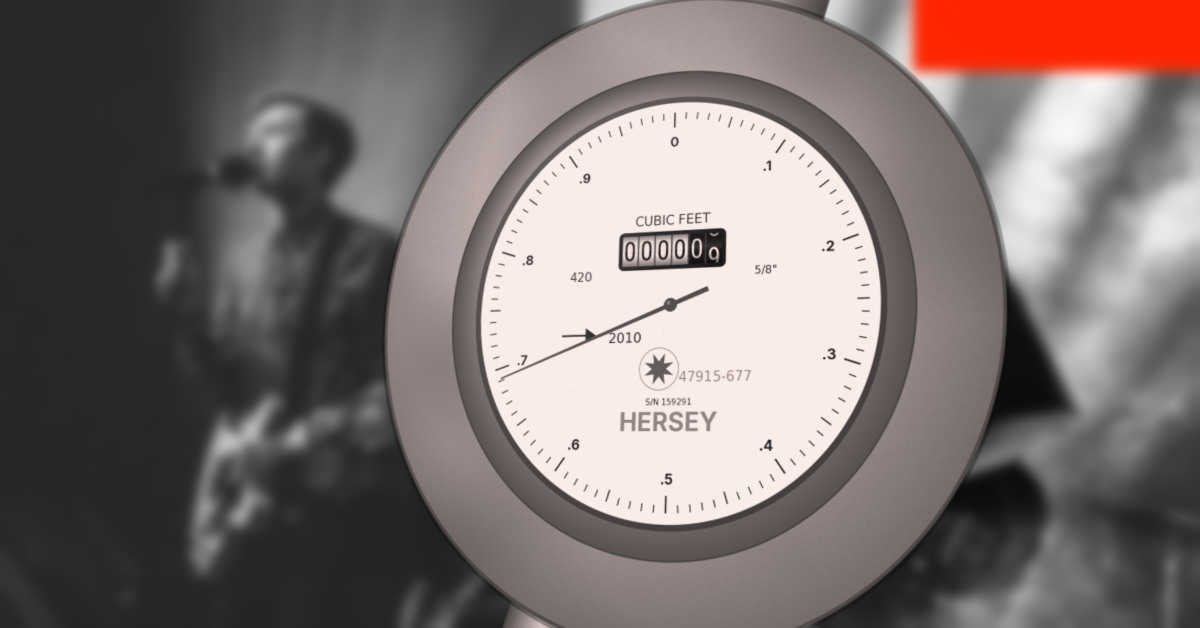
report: 8.69ft³
